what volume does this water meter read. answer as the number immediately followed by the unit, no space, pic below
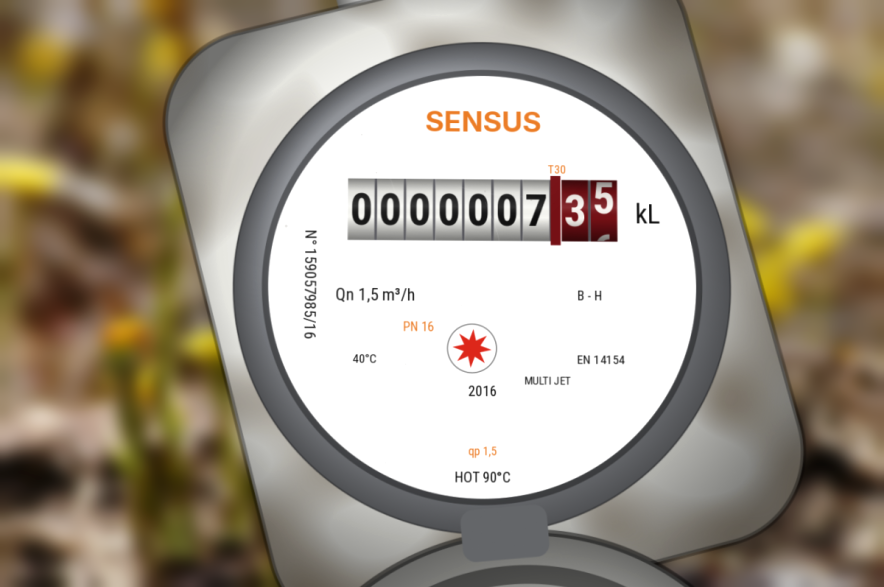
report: 7.35kL
